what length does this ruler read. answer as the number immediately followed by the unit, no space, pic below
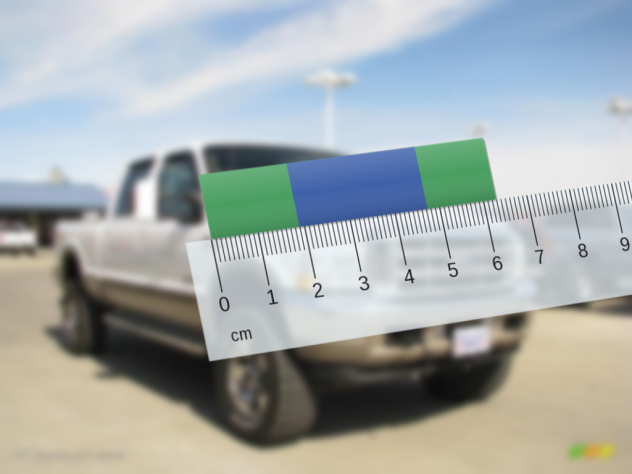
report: 6.3cm
